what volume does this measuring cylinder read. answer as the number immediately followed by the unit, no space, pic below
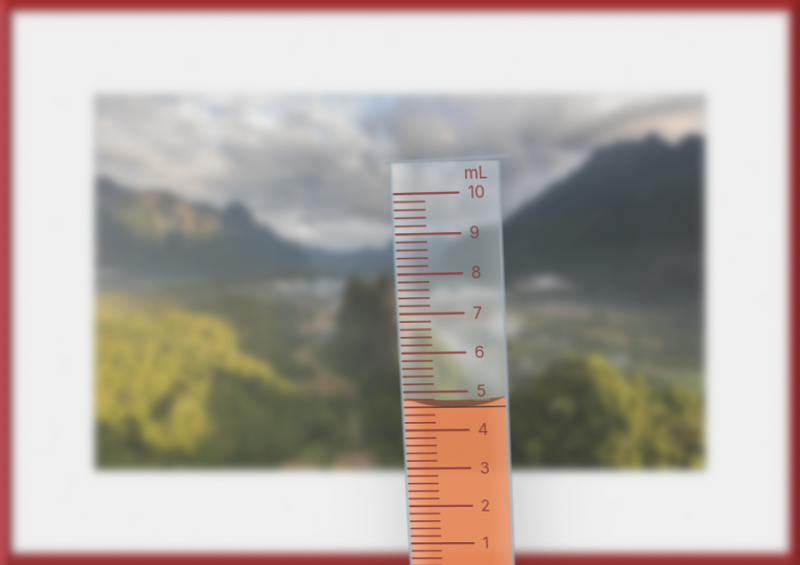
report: 4.6mL
